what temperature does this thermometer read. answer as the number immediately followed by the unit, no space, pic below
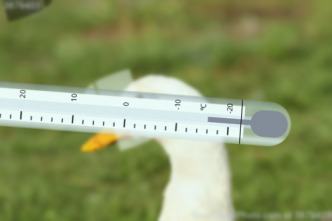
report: -16°C
